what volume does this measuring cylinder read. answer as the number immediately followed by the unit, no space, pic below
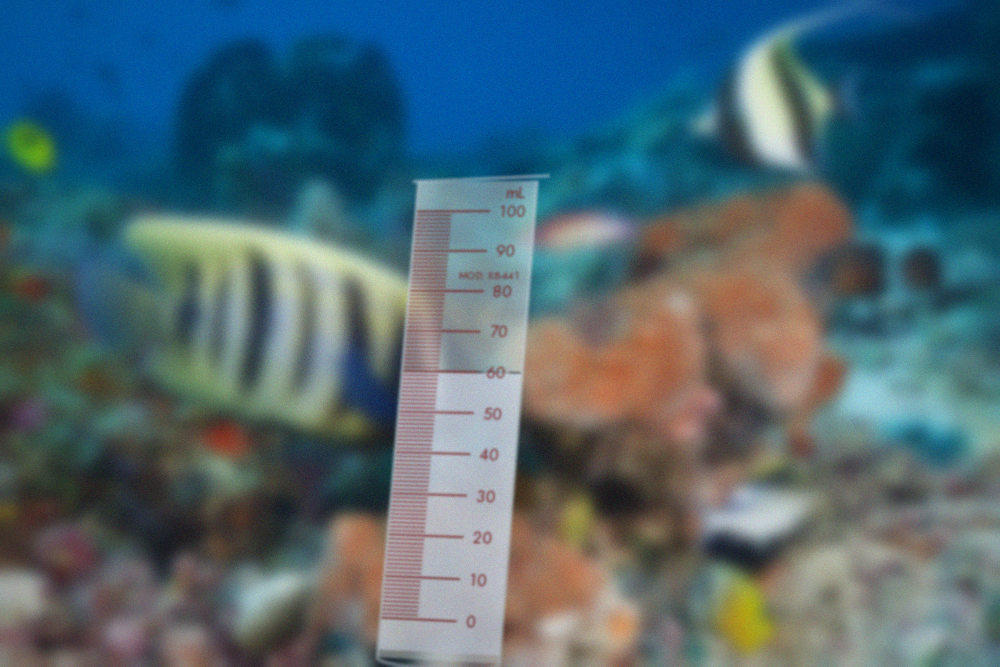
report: 60mL
